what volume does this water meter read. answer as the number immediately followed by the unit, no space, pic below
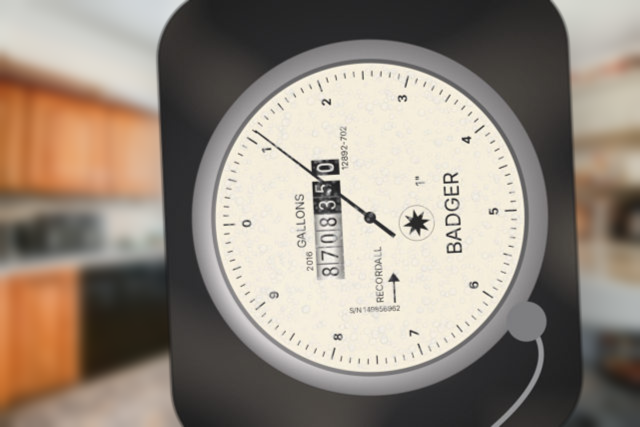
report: 8708351.1gal
